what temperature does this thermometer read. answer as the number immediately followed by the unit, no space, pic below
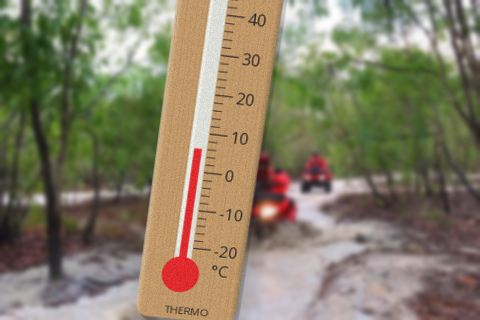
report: 6°C
